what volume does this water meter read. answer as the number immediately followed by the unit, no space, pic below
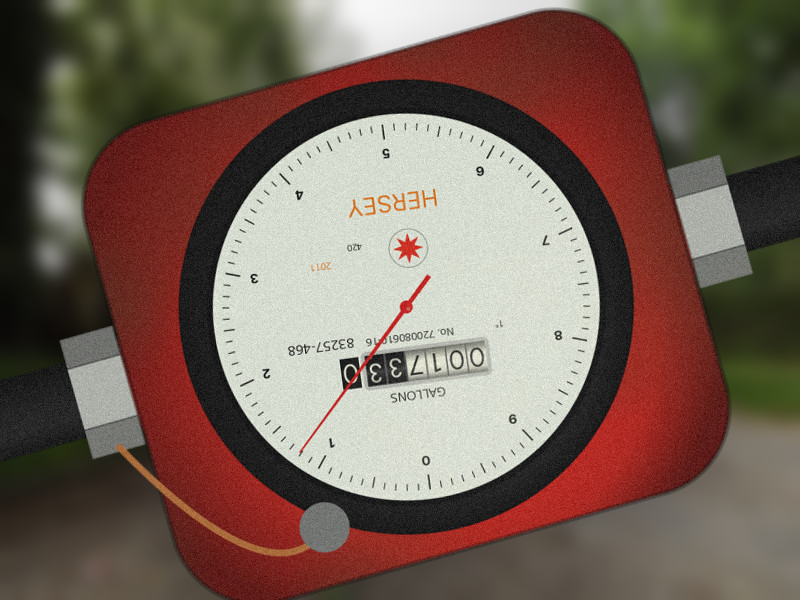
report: 17331.2gal
